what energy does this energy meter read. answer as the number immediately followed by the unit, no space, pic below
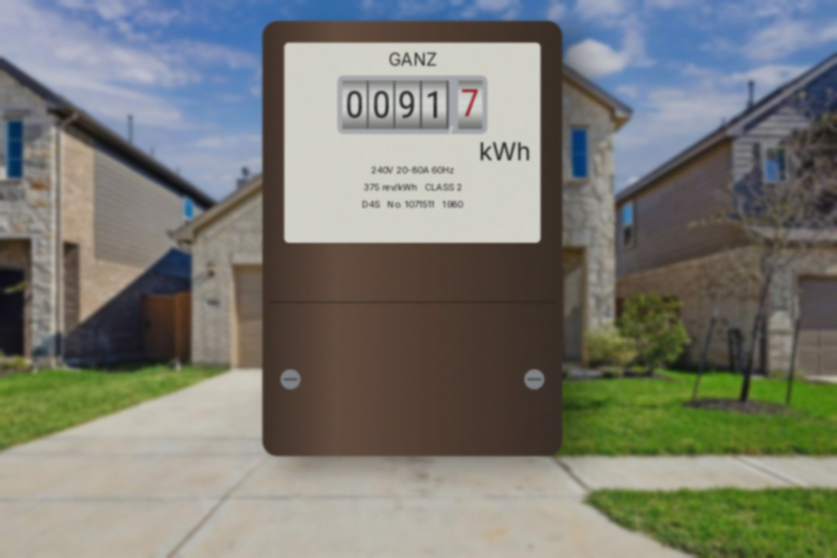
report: 91.7kWh
